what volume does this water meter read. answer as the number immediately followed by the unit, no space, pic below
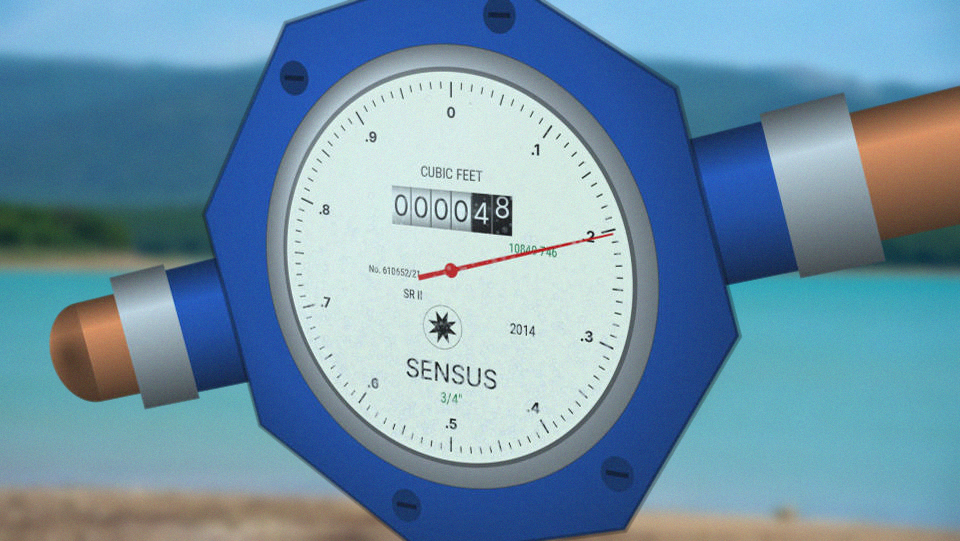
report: 48.20ft³
